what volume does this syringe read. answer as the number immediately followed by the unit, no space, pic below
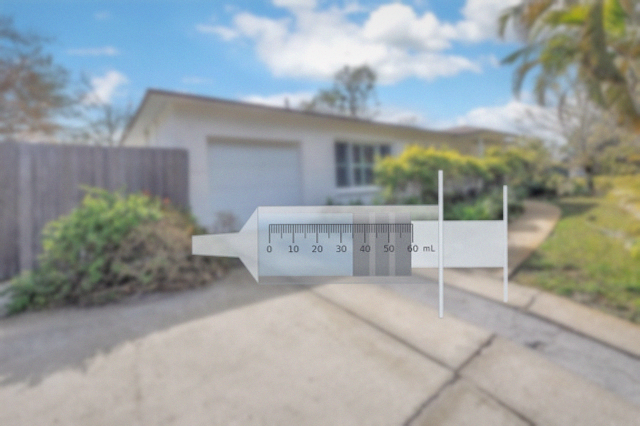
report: 35mL
